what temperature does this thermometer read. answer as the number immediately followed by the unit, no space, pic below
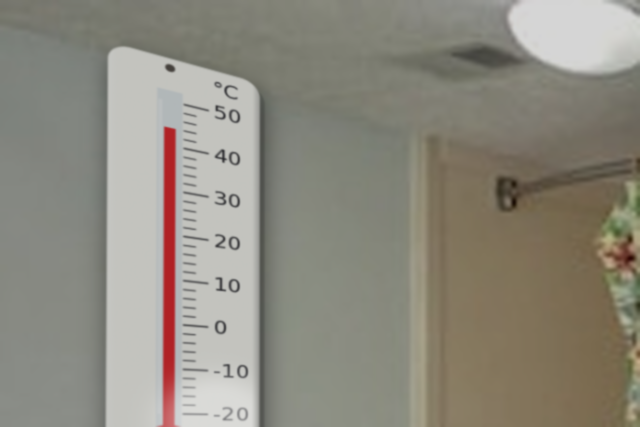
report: 44°C
